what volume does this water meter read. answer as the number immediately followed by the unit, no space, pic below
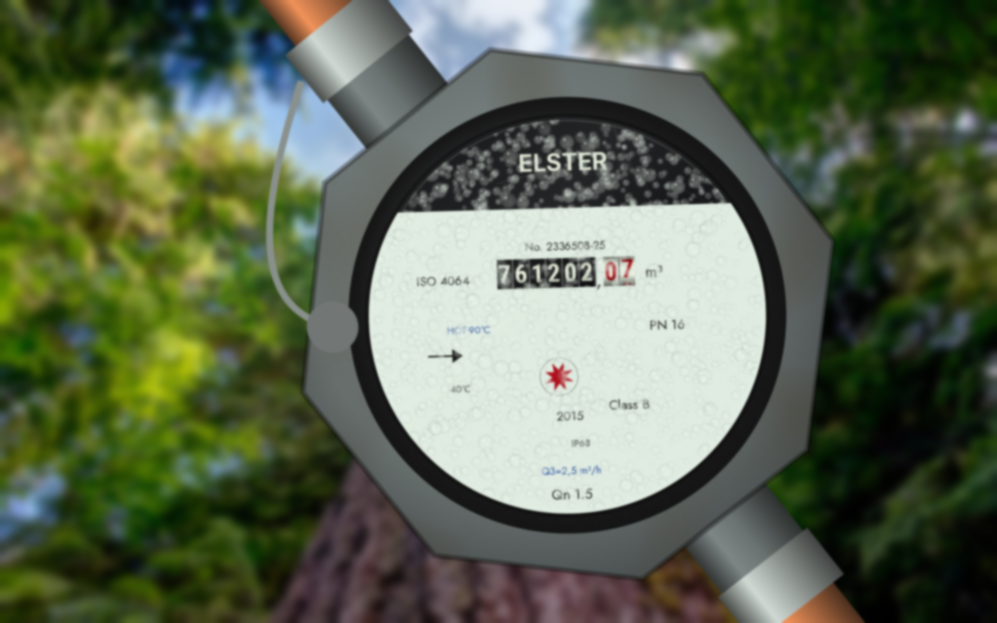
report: 761202.07m³
